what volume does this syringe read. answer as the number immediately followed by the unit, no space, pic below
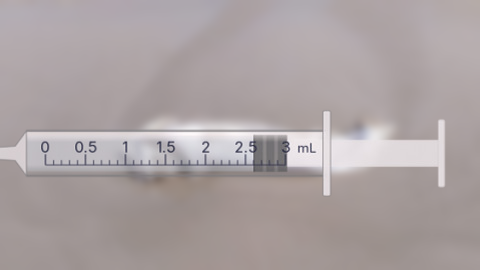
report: 2.6mL
